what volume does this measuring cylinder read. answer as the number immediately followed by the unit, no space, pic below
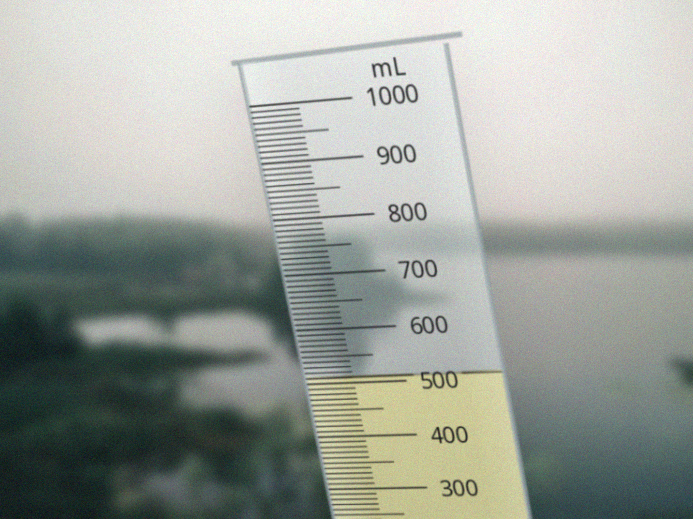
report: 510mL
